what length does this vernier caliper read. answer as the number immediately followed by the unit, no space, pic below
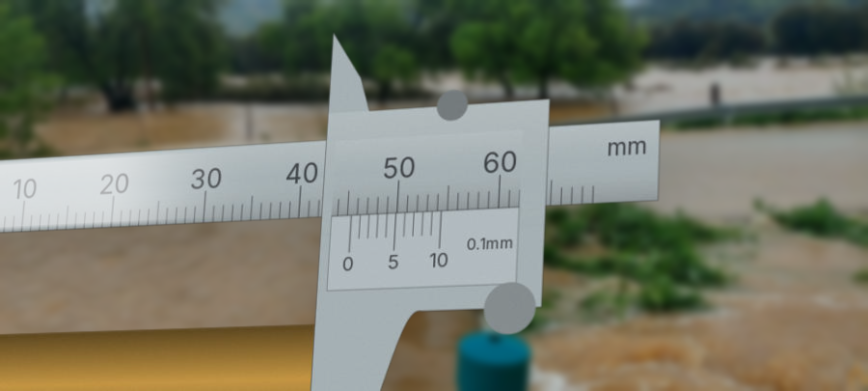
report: 45.4mm
